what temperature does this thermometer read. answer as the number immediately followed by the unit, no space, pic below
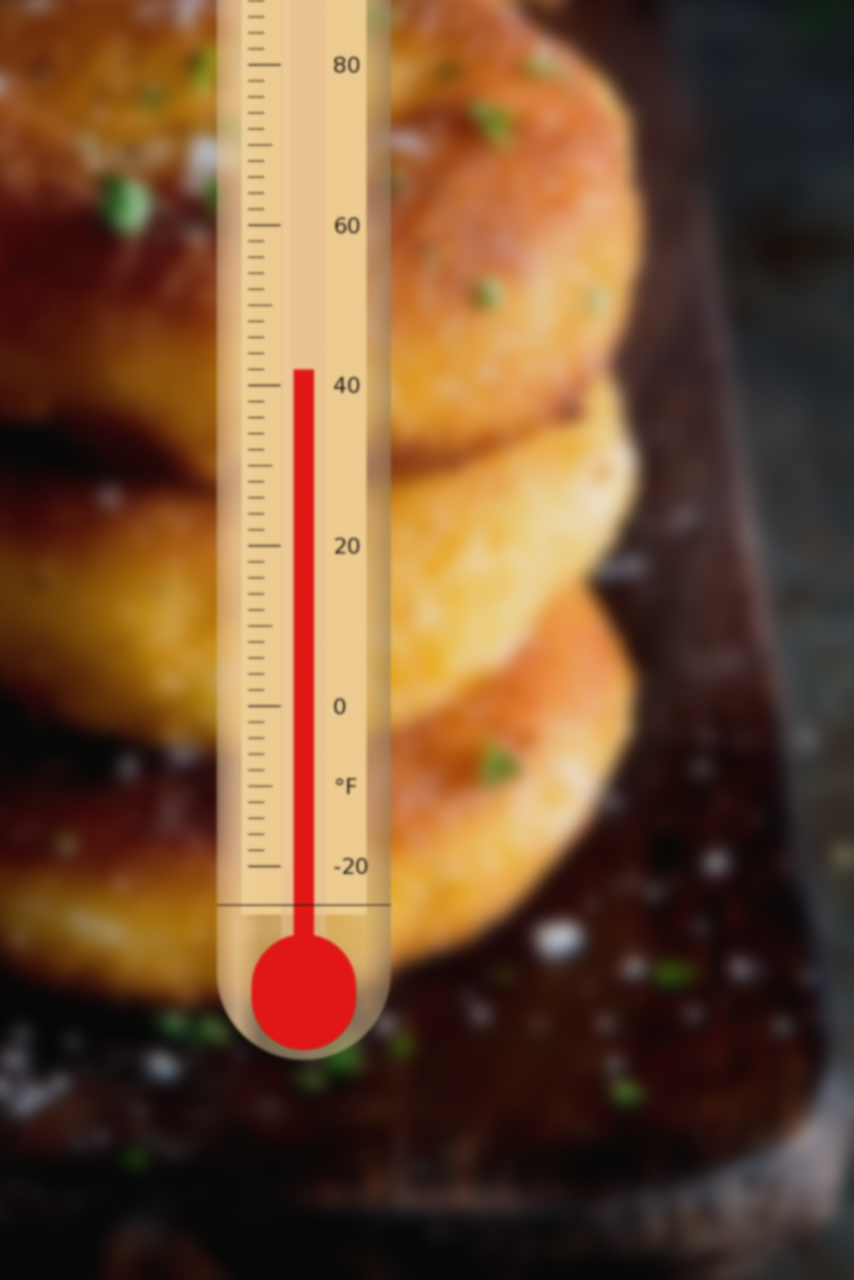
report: 42°F
